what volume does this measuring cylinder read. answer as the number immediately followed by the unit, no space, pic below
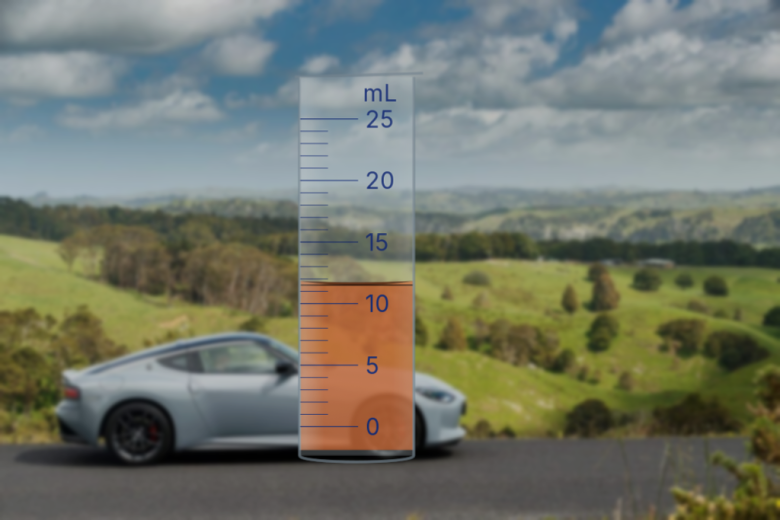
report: 11.5mL
